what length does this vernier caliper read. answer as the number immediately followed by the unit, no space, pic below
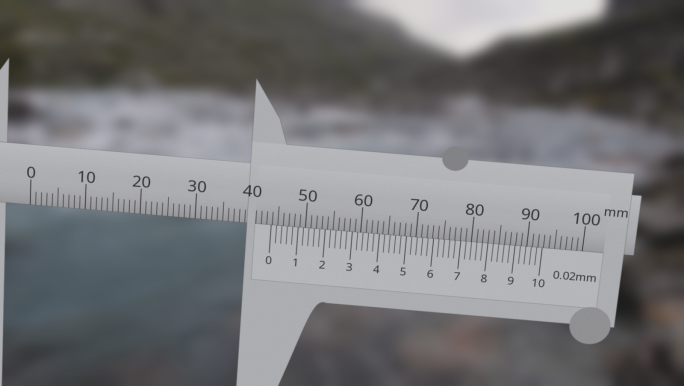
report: 43.8mm
